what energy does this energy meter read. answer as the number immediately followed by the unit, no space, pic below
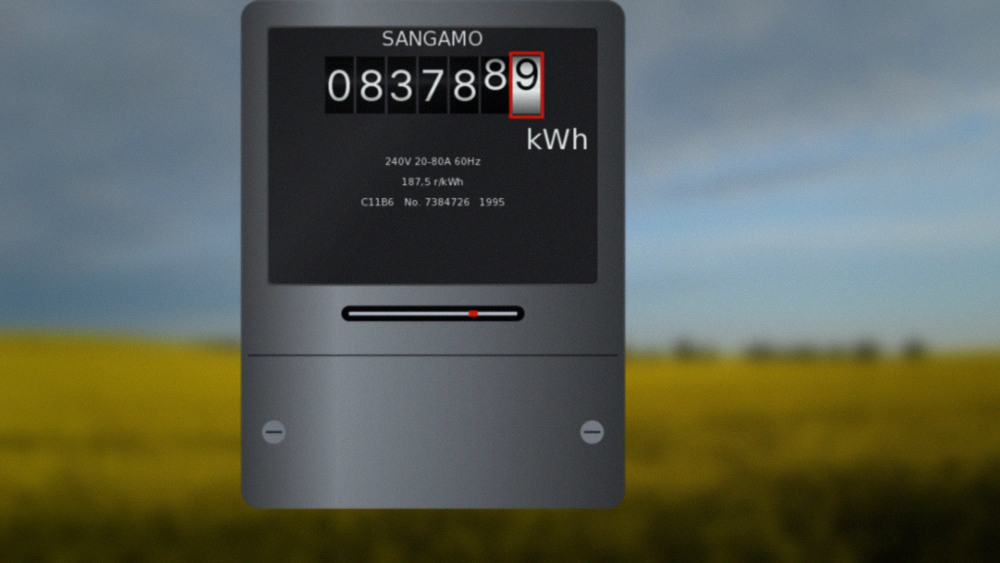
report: 83788.9kWh
